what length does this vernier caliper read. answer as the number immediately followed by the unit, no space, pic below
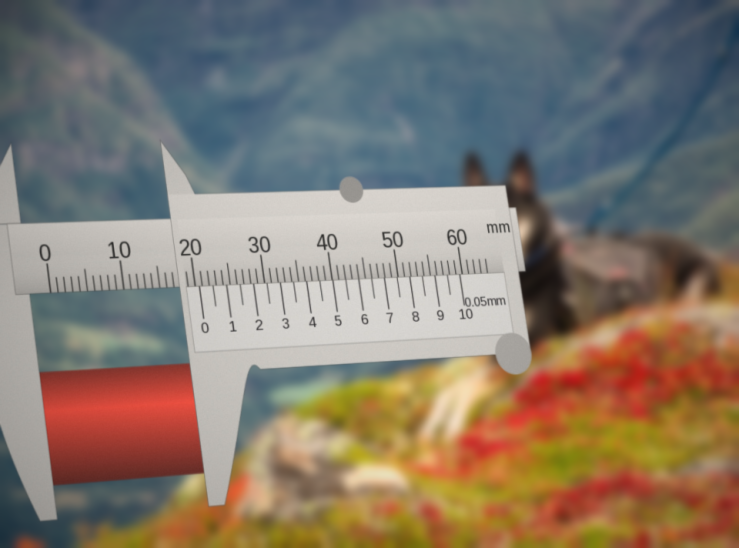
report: 20.6mm
